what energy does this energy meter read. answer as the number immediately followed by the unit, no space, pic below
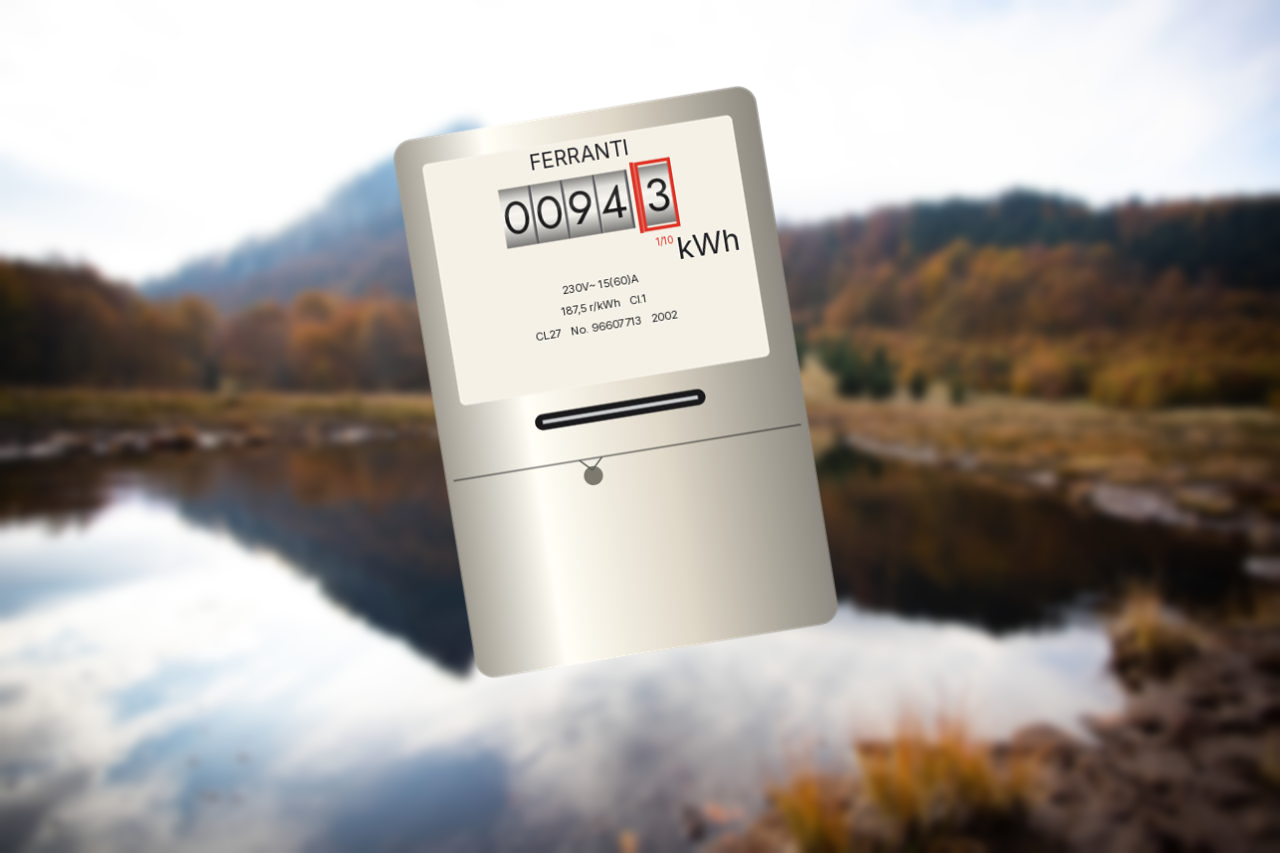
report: 94.3kWh
